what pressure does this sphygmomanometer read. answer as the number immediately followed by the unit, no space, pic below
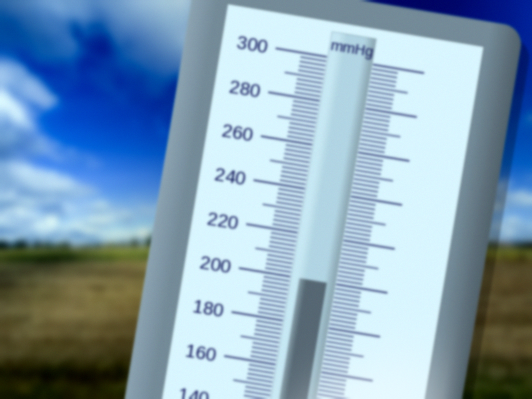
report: 200mmHg
